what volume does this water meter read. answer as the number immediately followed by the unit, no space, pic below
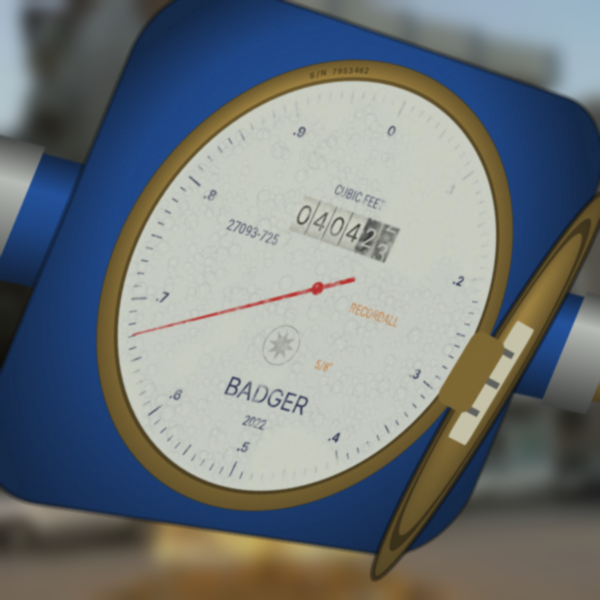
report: 40422.67ft³
